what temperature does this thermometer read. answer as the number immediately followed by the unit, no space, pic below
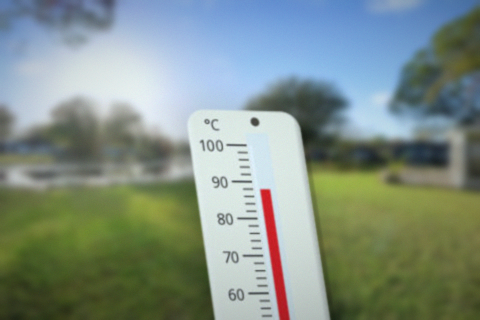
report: 88°C
